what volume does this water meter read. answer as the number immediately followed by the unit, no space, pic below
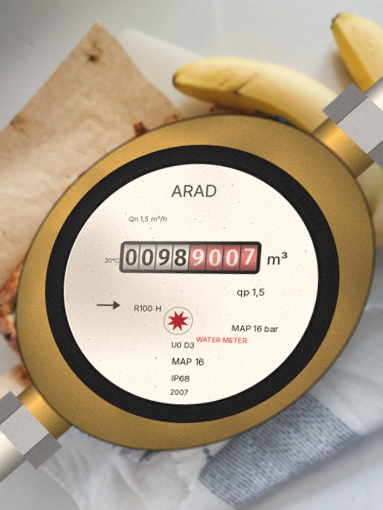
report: 98.9007m³
